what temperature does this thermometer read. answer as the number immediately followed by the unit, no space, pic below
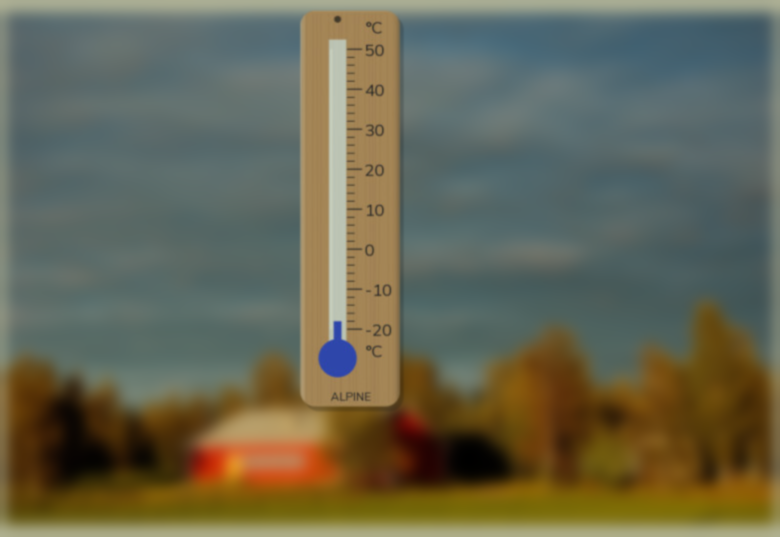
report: -18°C
